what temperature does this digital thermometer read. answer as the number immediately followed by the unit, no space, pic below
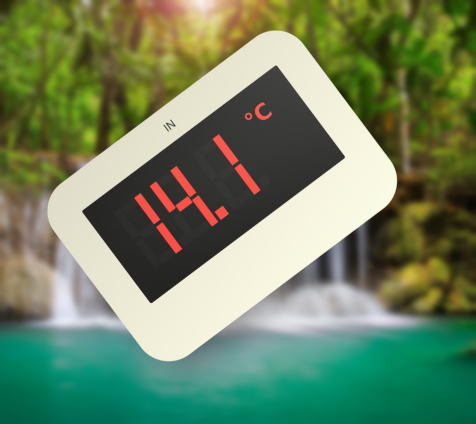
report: 14.1°C
